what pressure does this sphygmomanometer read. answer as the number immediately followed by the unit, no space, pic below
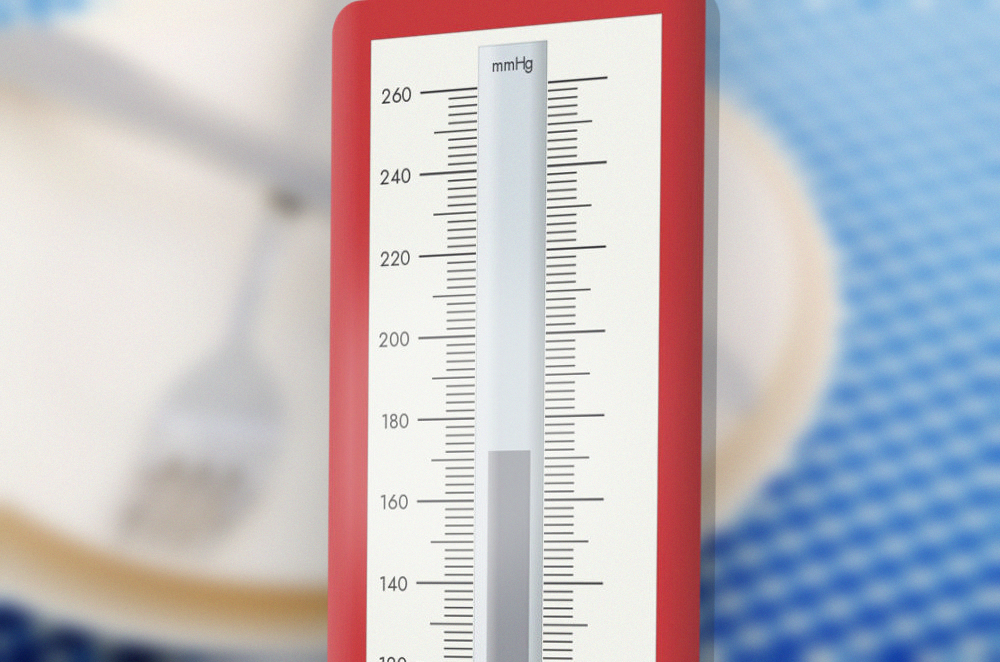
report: 172mmHg
